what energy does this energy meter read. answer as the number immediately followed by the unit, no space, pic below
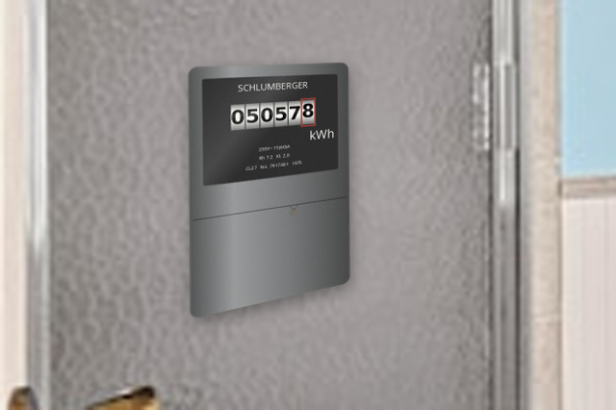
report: 5057.8kWh
